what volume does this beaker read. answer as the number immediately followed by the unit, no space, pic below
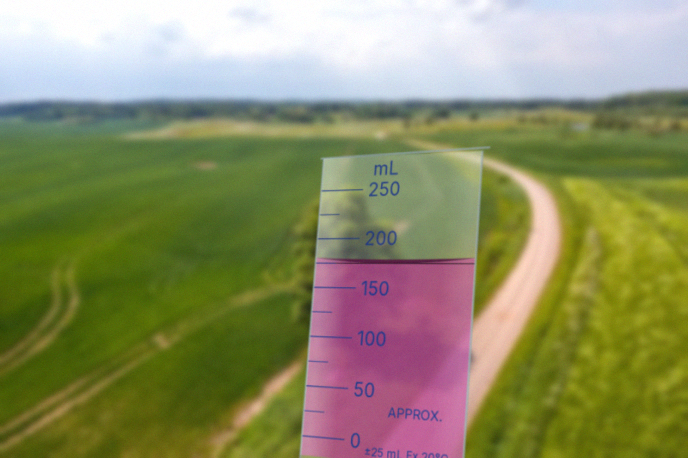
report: 175mL
